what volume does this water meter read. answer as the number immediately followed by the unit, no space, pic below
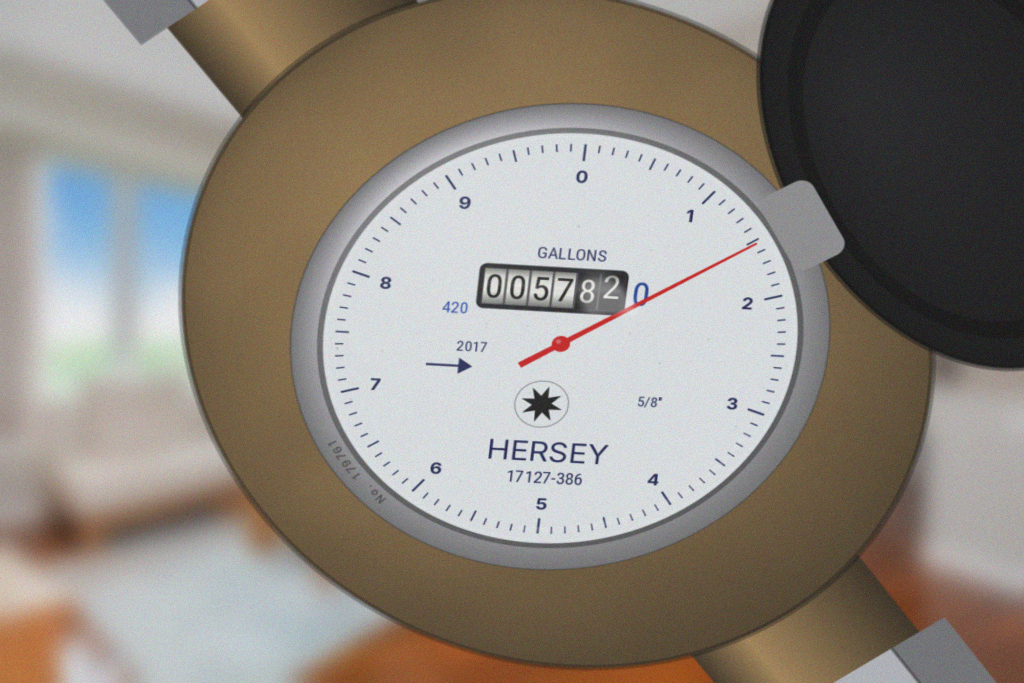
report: 57821.5gal
